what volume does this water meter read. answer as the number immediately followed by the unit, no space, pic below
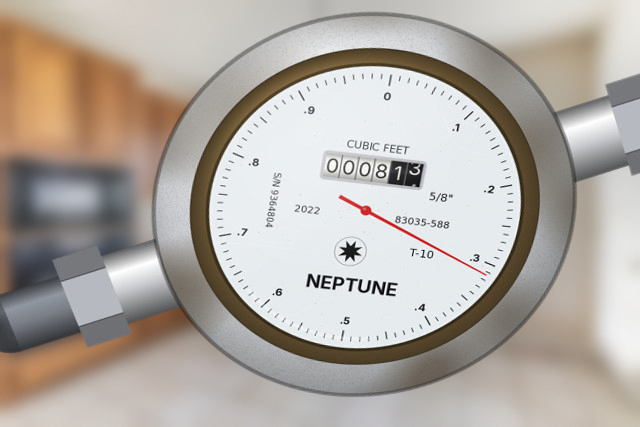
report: 813.31ft³
